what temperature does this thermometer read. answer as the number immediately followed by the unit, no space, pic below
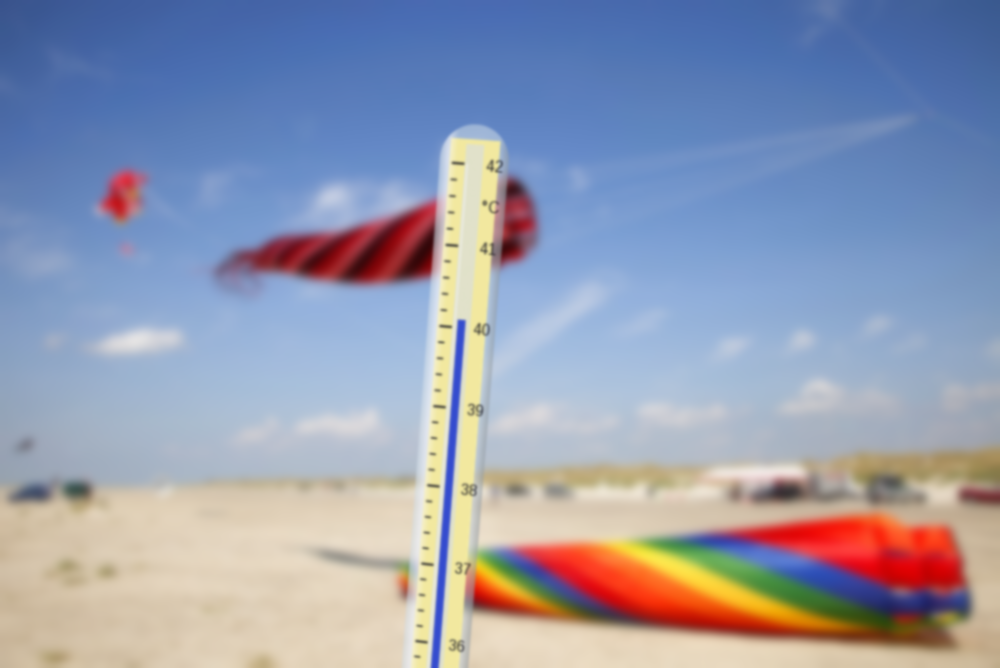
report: 40.1°C
